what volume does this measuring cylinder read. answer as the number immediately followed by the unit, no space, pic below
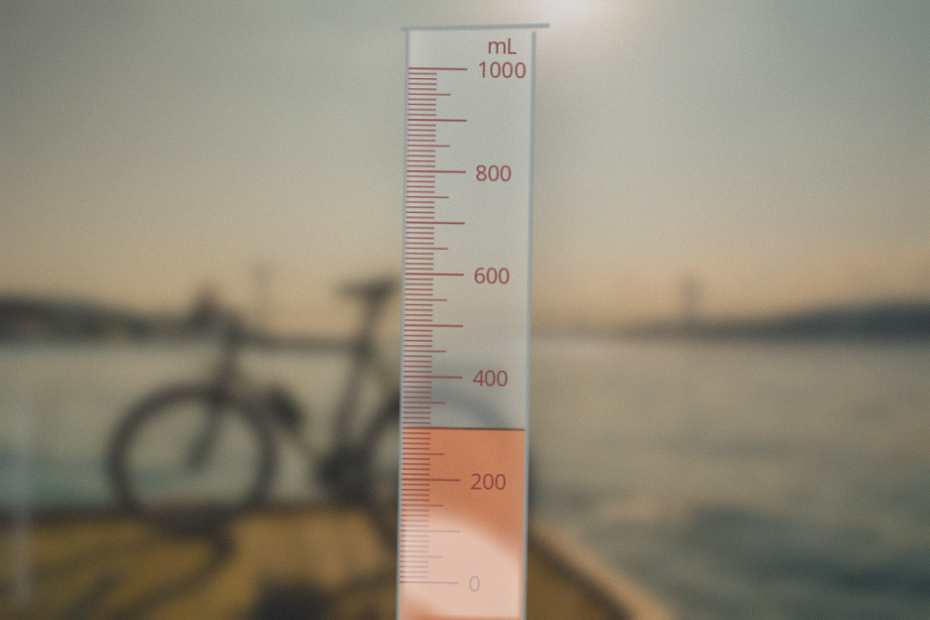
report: 300mL
